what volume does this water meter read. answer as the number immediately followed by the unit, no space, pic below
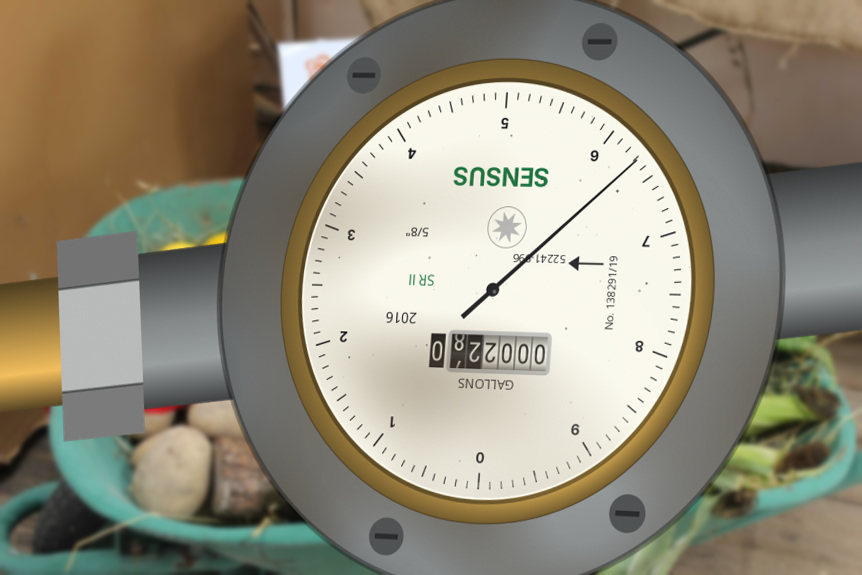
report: 2276.3gal
